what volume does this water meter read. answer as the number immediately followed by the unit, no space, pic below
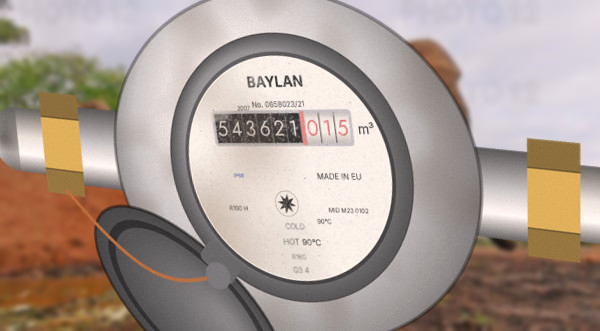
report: 543621.015m³
